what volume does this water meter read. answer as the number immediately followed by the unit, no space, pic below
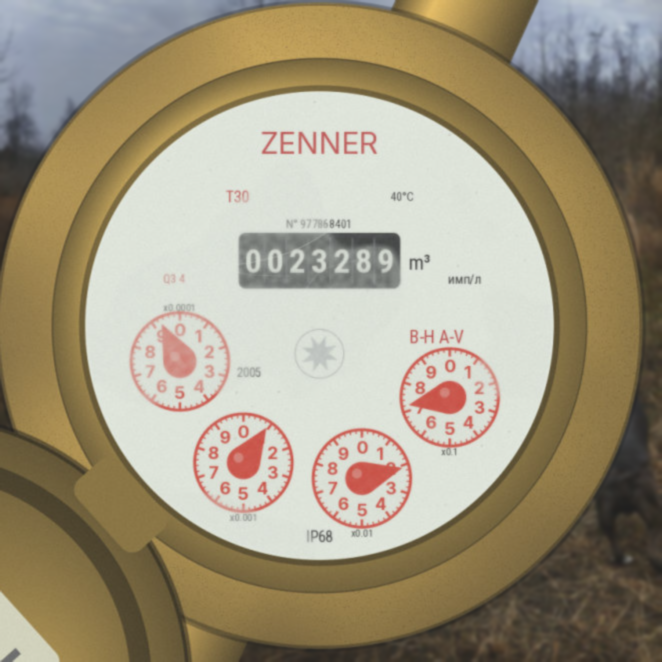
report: 23289.7209m³
